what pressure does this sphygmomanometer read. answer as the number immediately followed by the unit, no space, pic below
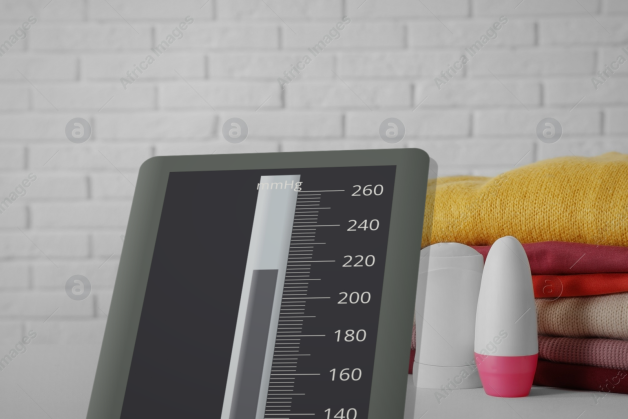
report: 216mmHg
